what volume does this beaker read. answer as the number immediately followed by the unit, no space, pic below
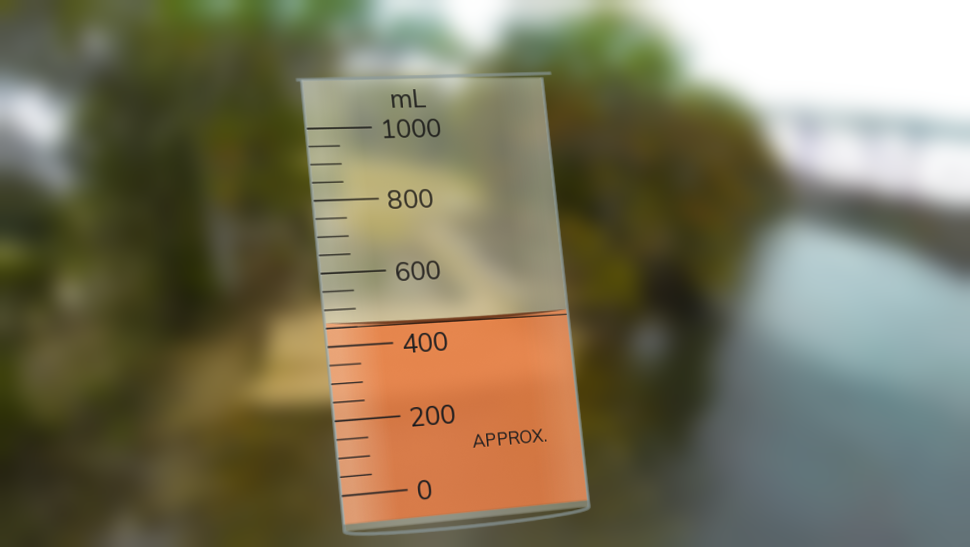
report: 450mL
